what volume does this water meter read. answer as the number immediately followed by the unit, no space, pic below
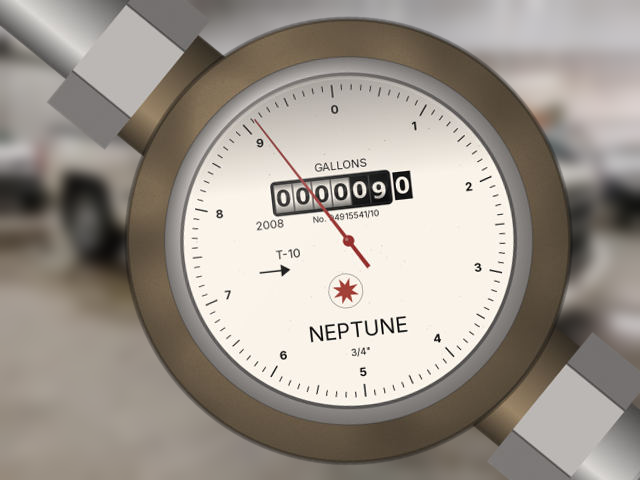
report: 89.1gal
